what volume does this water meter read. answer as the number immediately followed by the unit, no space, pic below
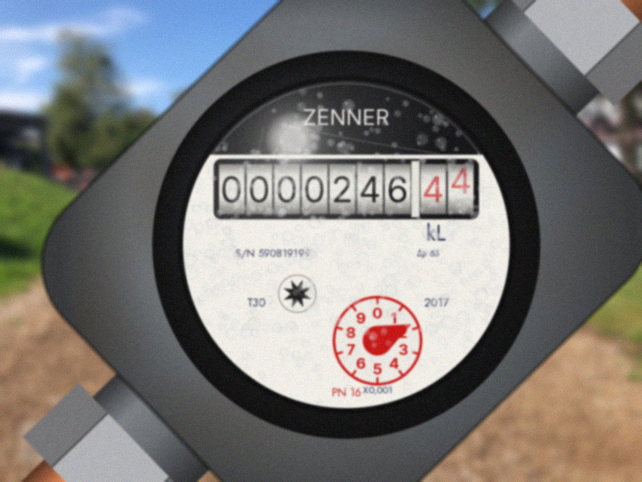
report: 246.441kL
